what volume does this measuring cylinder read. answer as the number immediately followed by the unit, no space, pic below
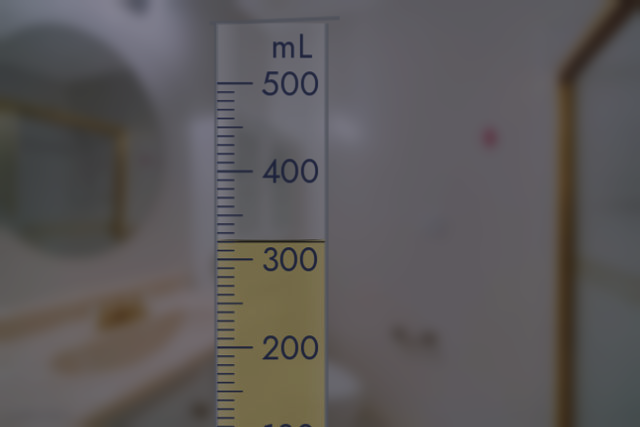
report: 320mL
